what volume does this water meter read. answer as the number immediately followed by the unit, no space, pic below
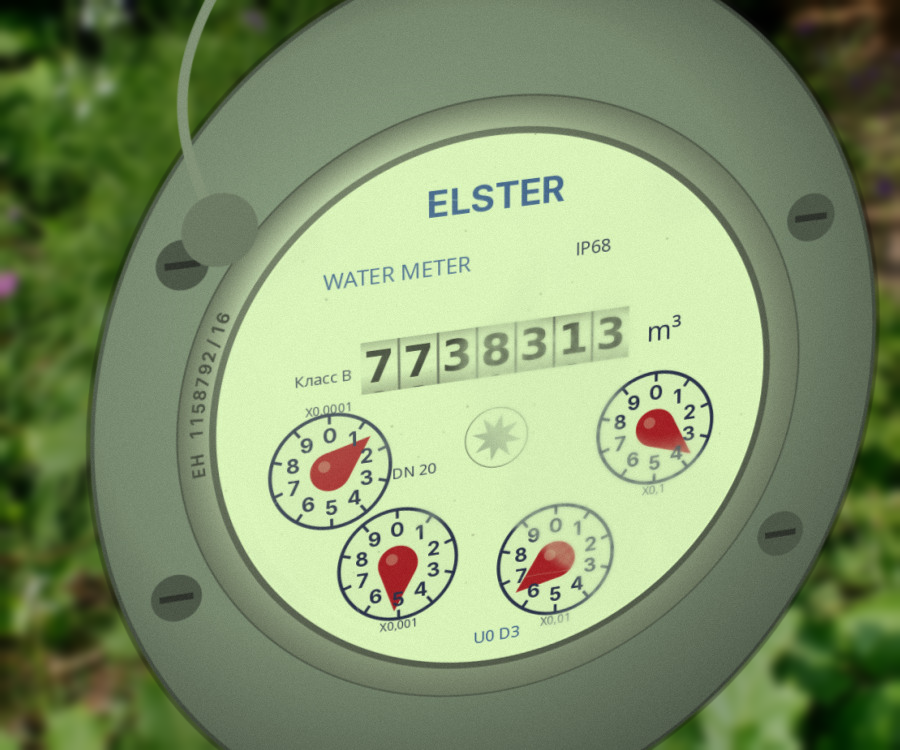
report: 7738313.3651m³
